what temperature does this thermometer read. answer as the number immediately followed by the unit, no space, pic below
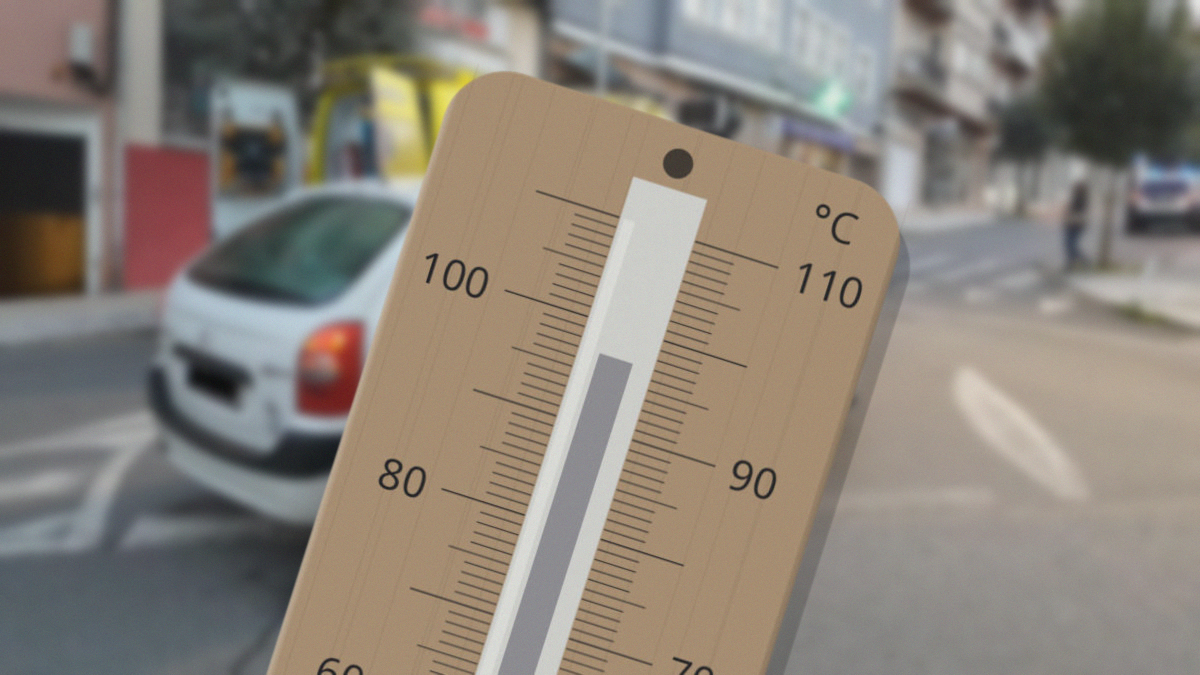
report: 97°C
